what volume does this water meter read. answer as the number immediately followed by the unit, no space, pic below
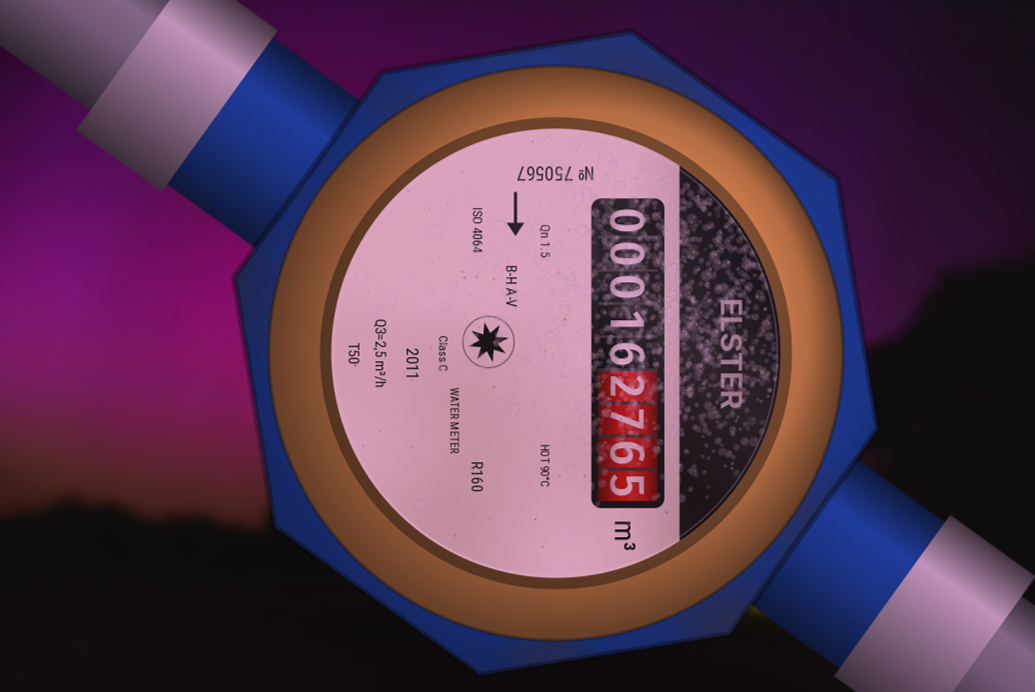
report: 16.2765m³
